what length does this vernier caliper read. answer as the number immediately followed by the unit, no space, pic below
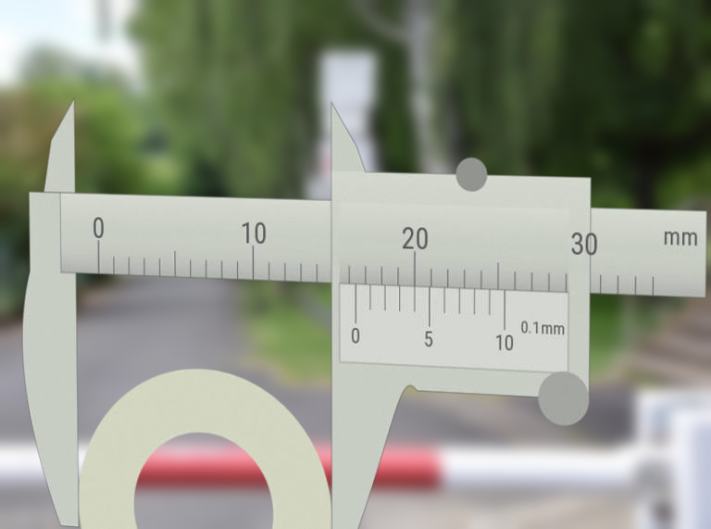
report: 16.4mm
